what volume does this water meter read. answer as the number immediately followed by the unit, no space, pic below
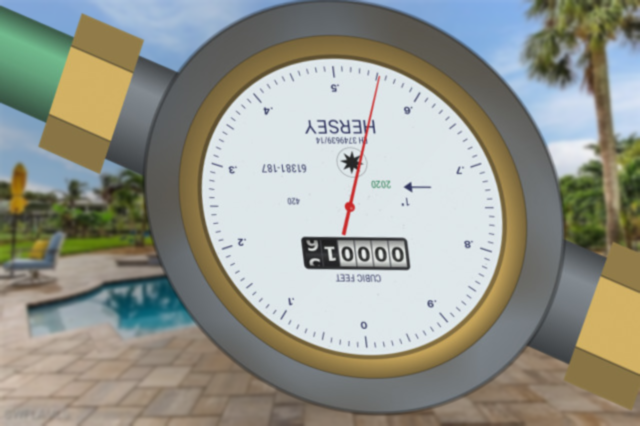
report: 15.55ft³
